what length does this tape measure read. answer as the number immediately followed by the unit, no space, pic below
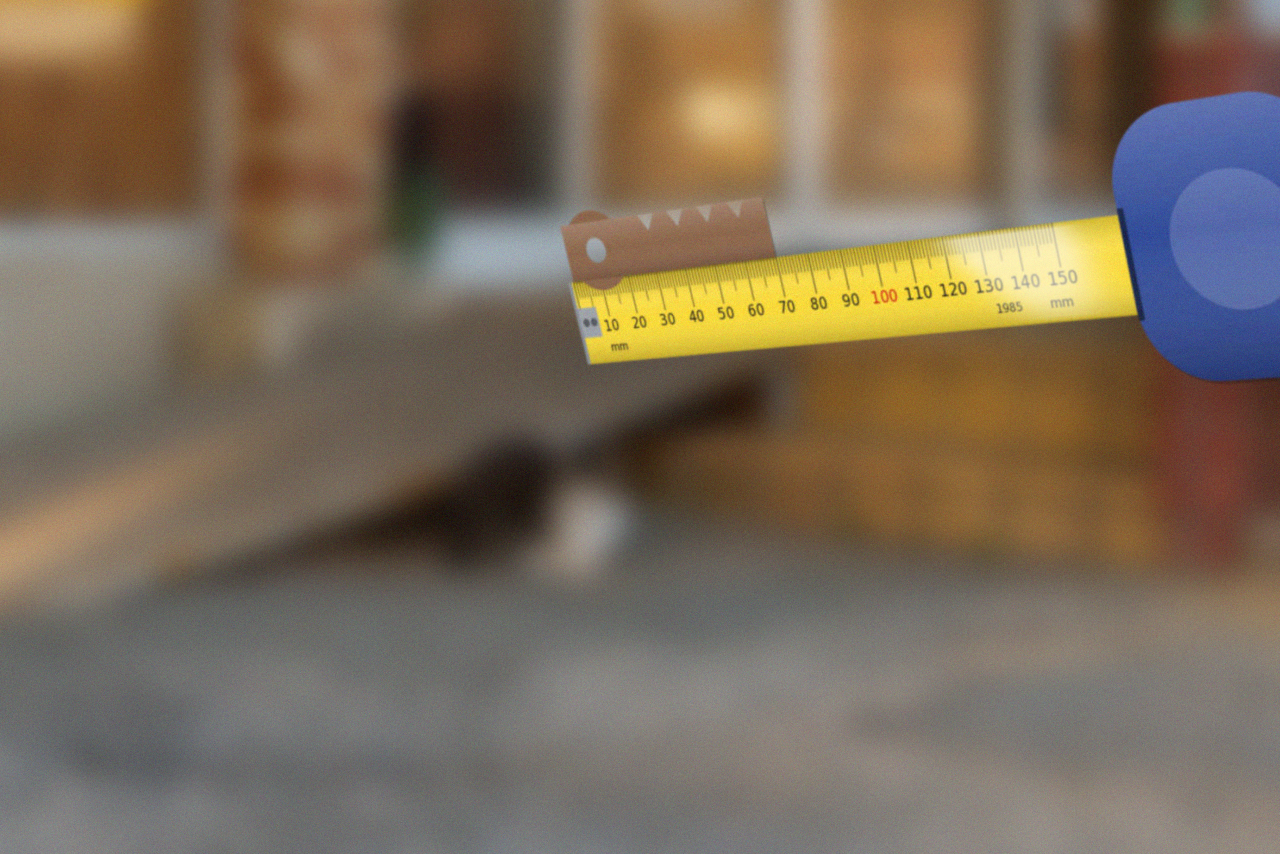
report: 70mm
